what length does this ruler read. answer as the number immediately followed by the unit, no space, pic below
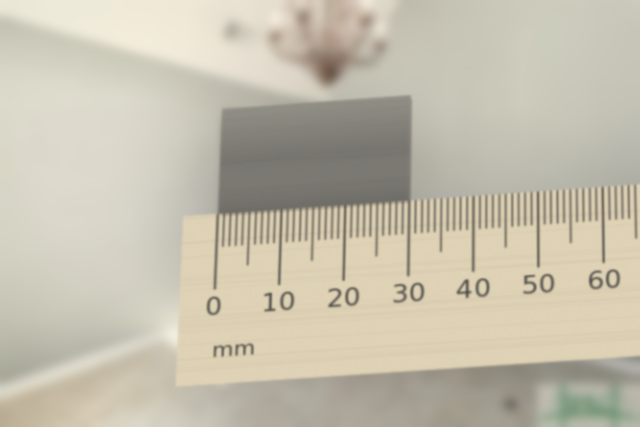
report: 30mm
